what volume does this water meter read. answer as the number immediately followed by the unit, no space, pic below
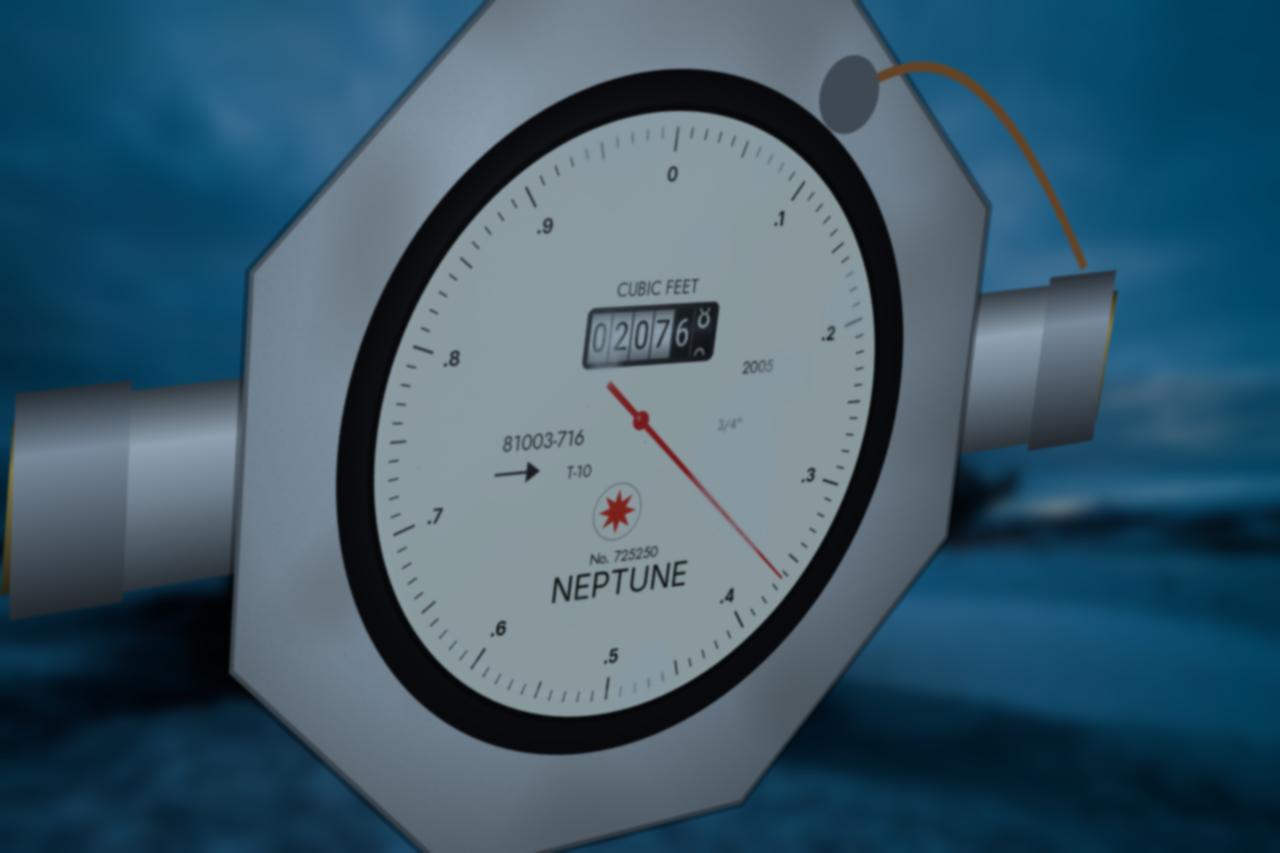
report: 20768.36ft³
